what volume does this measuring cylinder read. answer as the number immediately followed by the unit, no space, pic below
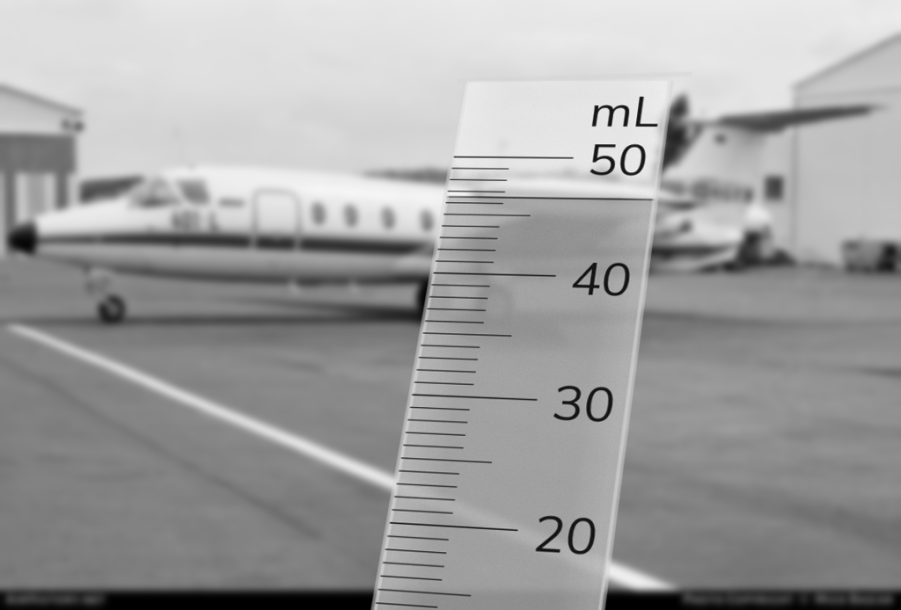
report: 46.5mL
